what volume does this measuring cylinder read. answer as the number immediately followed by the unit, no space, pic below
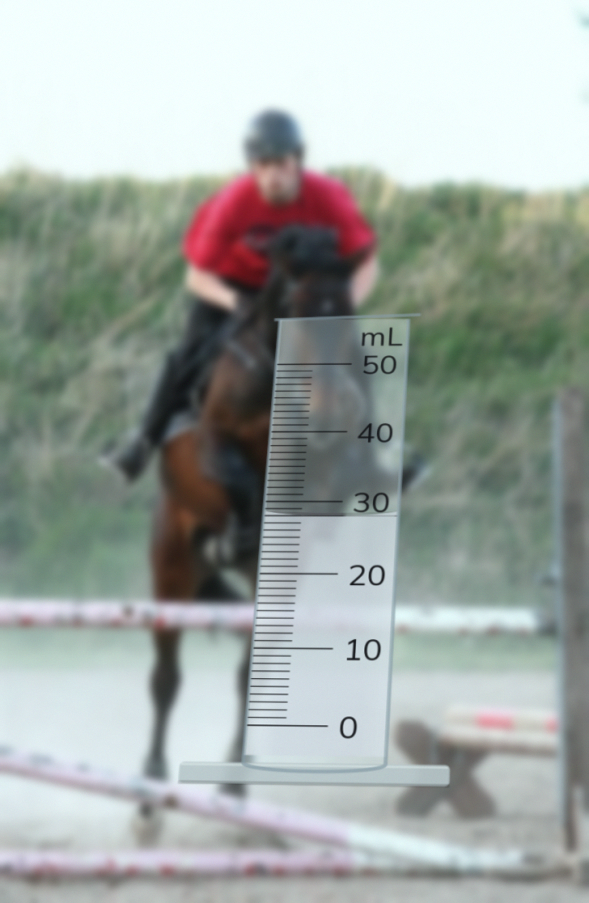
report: 28mL
